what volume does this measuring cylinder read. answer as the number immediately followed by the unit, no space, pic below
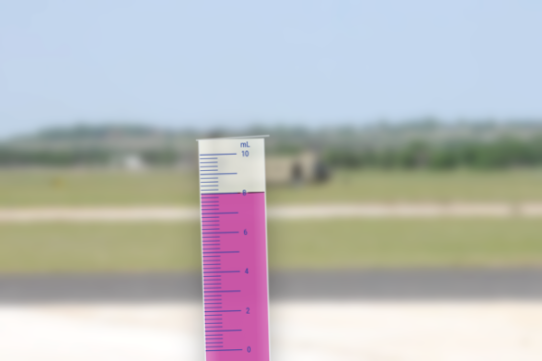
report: 8mL
